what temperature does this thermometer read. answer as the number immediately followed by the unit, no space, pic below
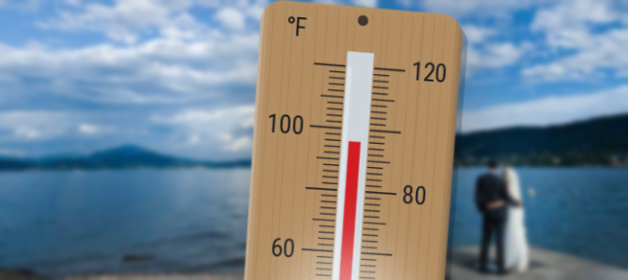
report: 96°F
